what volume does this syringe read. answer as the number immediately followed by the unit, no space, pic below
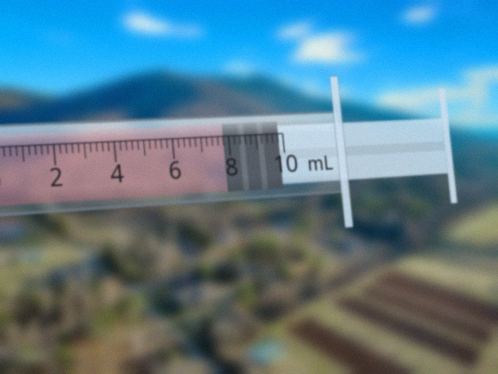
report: 7.8mL
